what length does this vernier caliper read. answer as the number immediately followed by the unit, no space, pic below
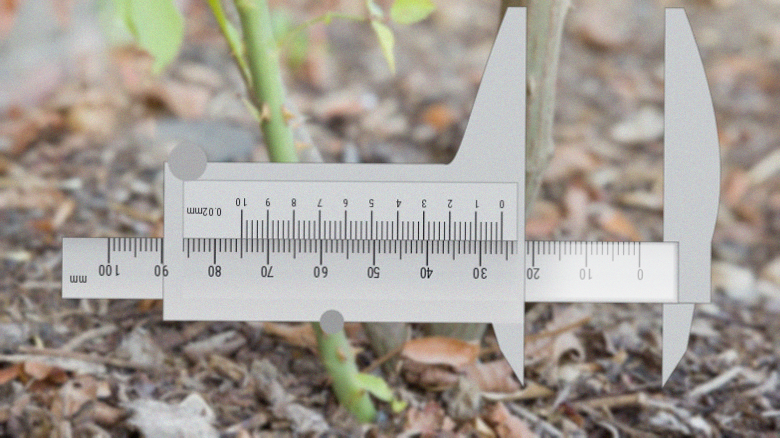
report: 26.0mm
